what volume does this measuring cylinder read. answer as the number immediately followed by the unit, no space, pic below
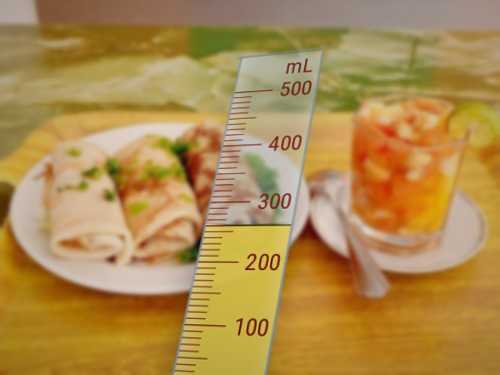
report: 260mL
